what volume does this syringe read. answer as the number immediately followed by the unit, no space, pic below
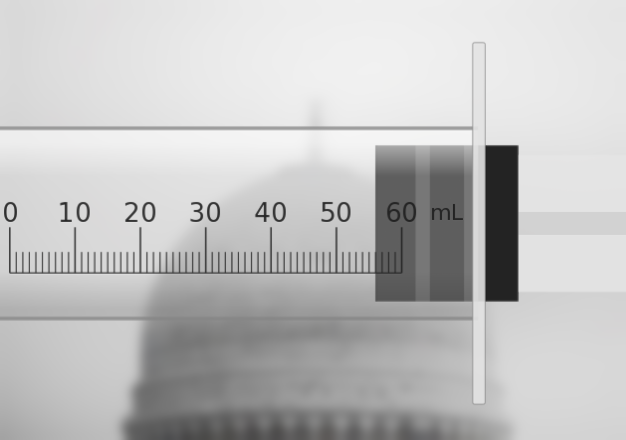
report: 56mL
